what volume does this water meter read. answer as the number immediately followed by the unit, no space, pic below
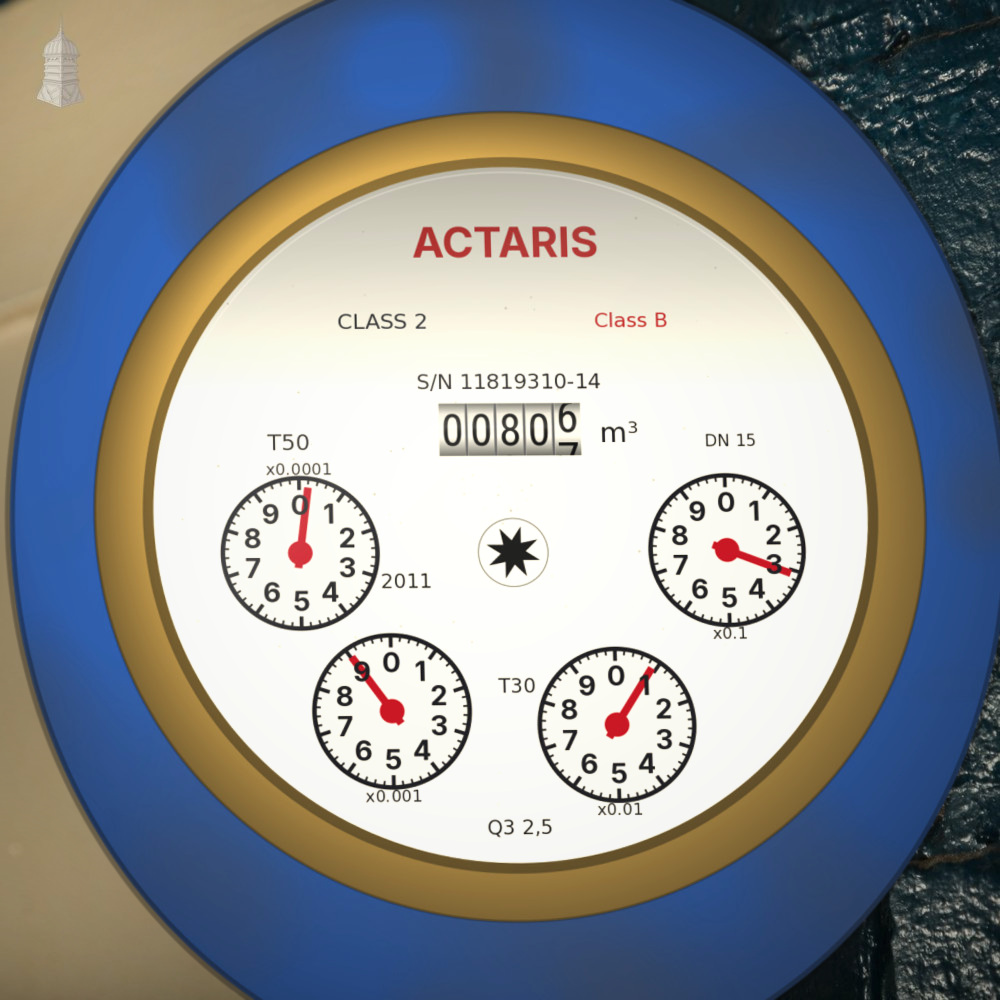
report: 806.3090m³
